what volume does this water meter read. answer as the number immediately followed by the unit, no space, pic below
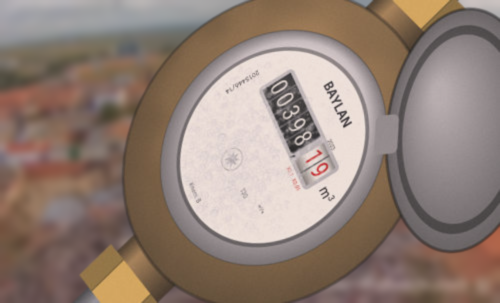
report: 398.19m³
